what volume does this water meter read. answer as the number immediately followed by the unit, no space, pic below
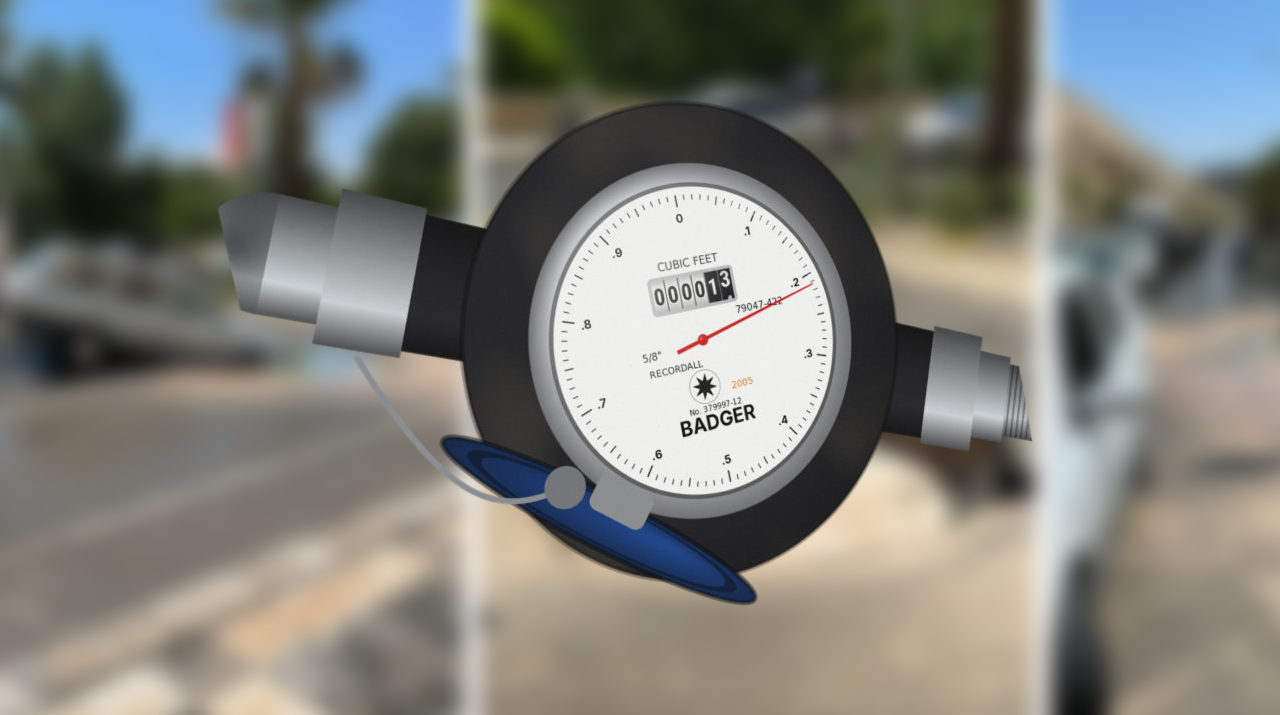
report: 13.21ft³
